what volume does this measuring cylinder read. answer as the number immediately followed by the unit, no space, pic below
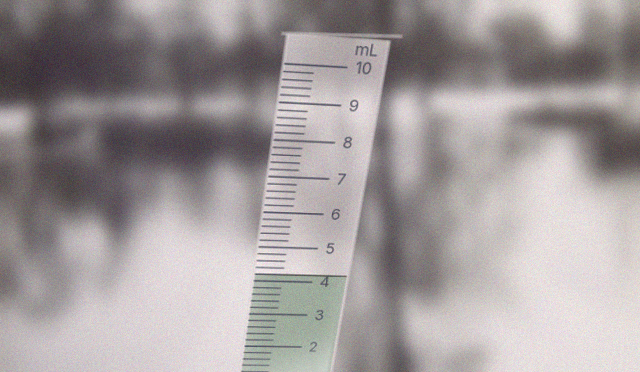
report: 4.2mL
